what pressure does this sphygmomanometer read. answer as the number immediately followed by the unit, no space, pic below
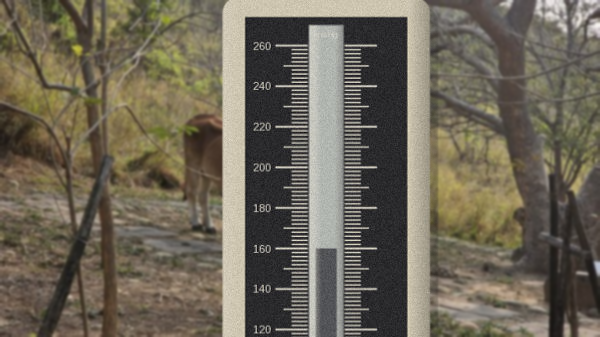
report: 160mmHg
